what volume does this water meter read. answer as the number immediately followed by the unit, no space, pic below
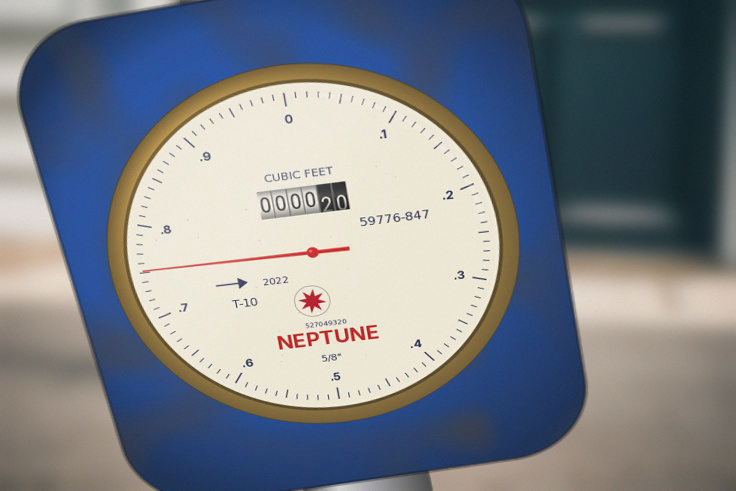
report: 19.75ft³
